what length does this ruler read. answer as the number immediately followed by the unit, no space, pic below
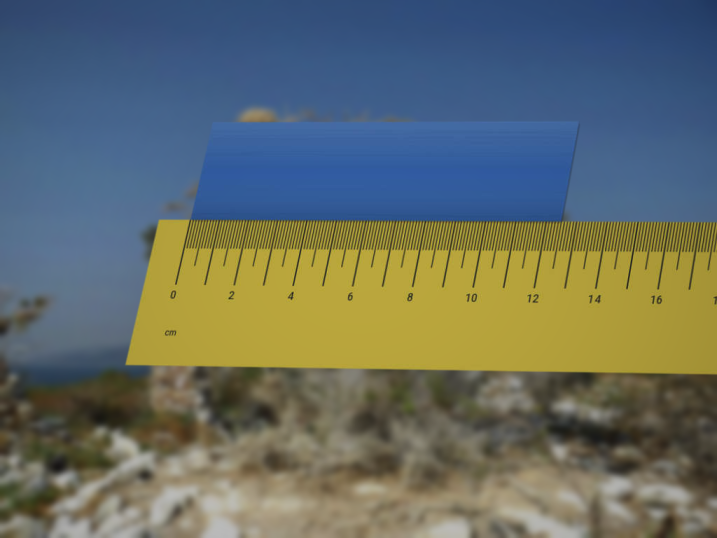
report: 12.5cm
